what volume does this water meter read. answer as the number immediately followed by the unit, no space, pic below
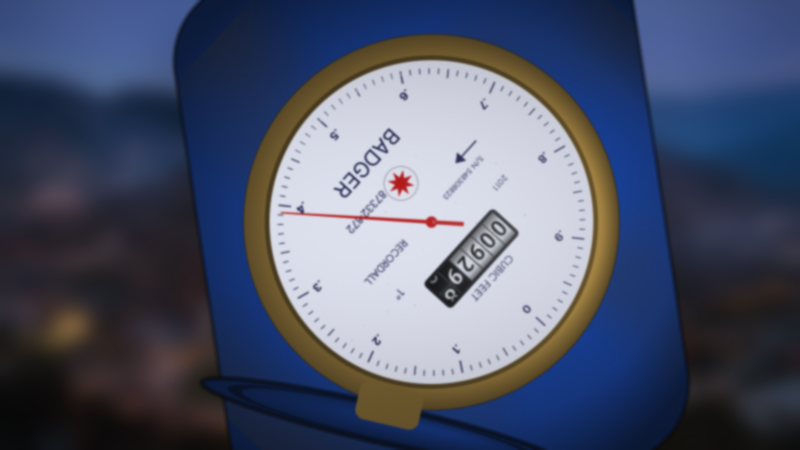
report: 9298.39ft³
